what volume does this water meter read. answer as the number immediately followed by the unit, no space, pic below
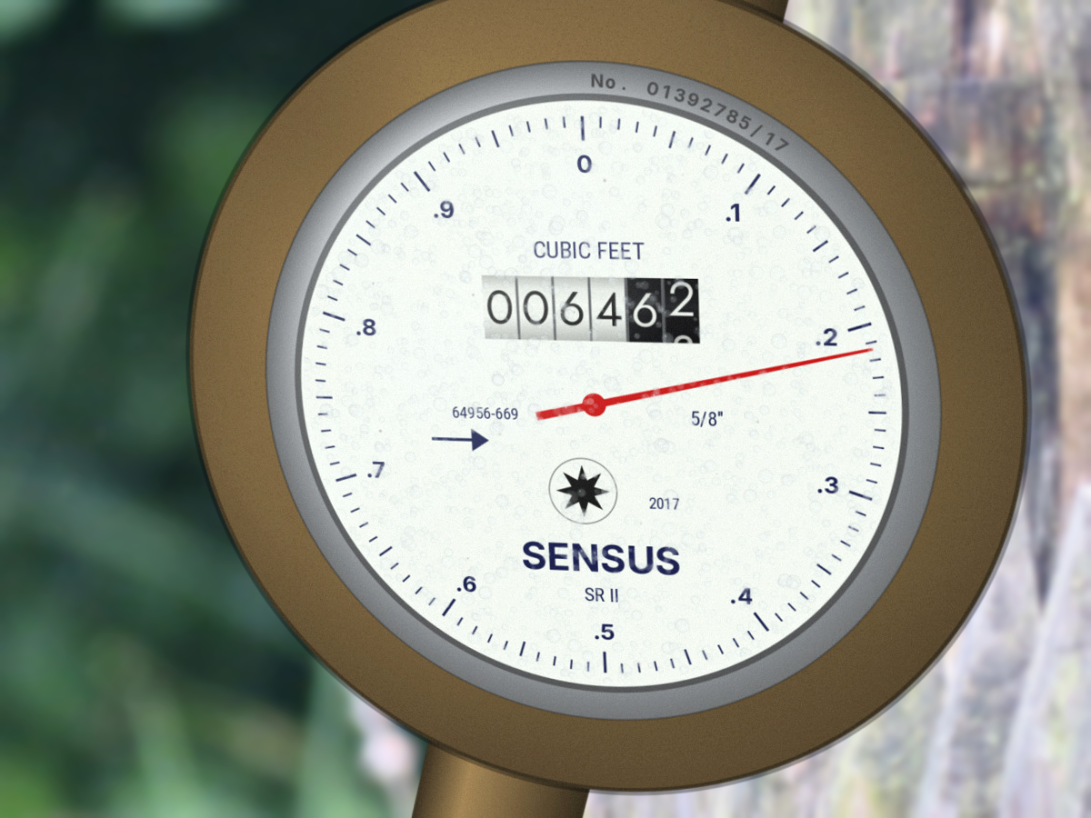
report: 6462.21ft³
